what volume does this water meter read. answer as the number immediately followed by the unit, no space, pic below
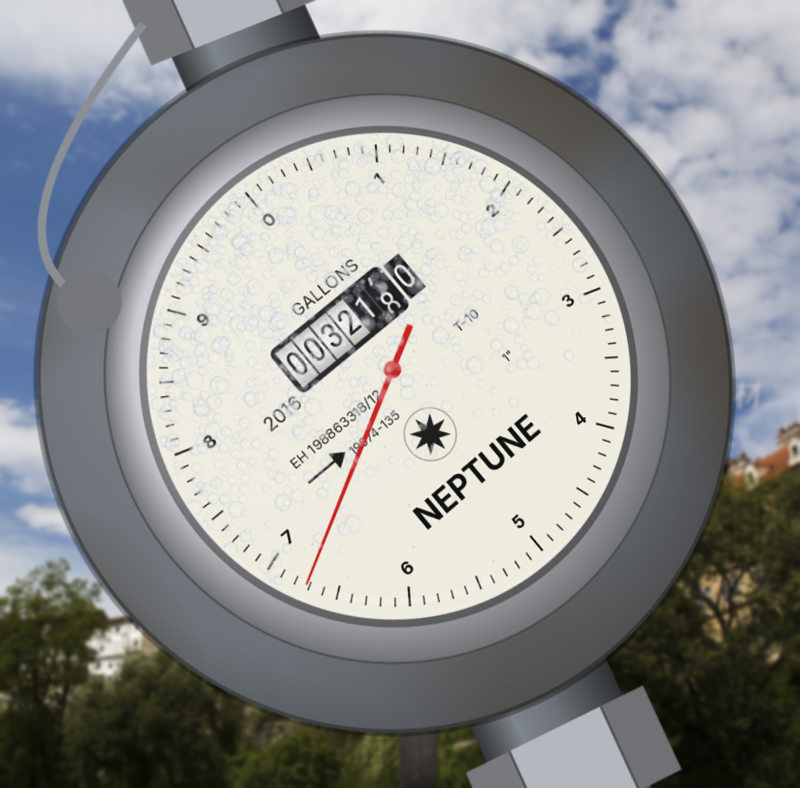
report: 32176.7gal
